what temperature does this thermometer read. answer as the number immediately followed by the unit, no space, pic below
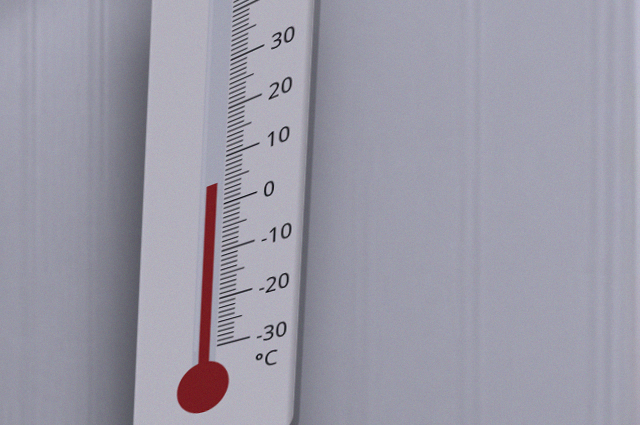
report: 5°C
